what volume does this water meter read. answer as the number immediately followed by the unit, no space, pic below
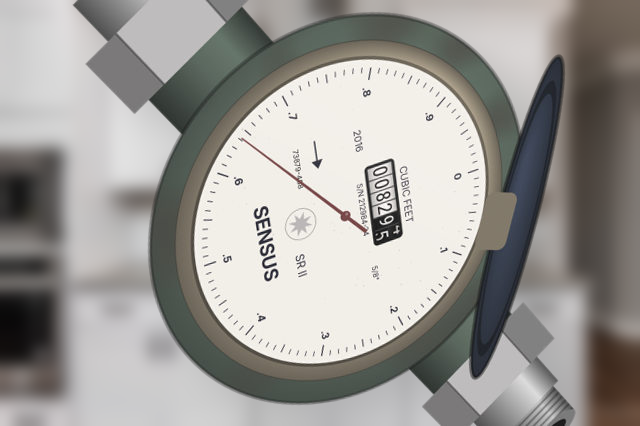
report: 8294.64ft³
